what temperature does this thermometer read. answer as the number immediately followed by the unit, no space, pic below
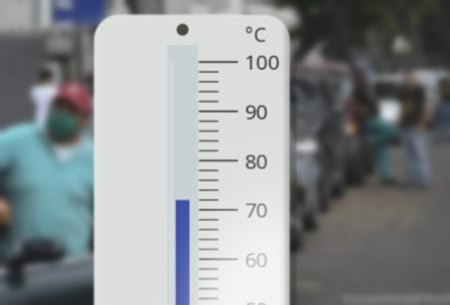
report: 72°C
